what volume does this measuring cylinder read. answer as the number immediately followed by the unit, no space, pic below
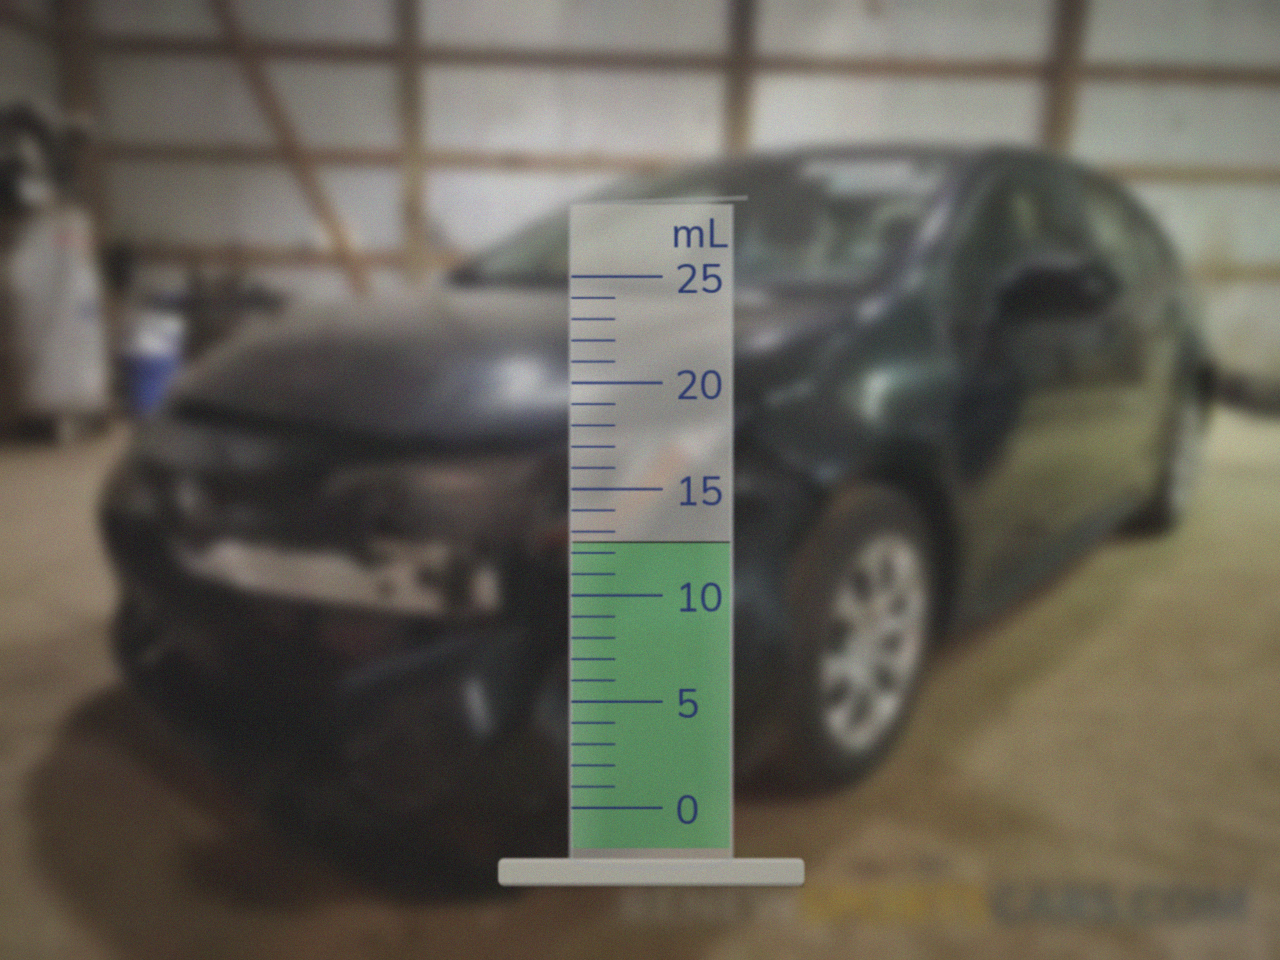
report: 12.5mL
